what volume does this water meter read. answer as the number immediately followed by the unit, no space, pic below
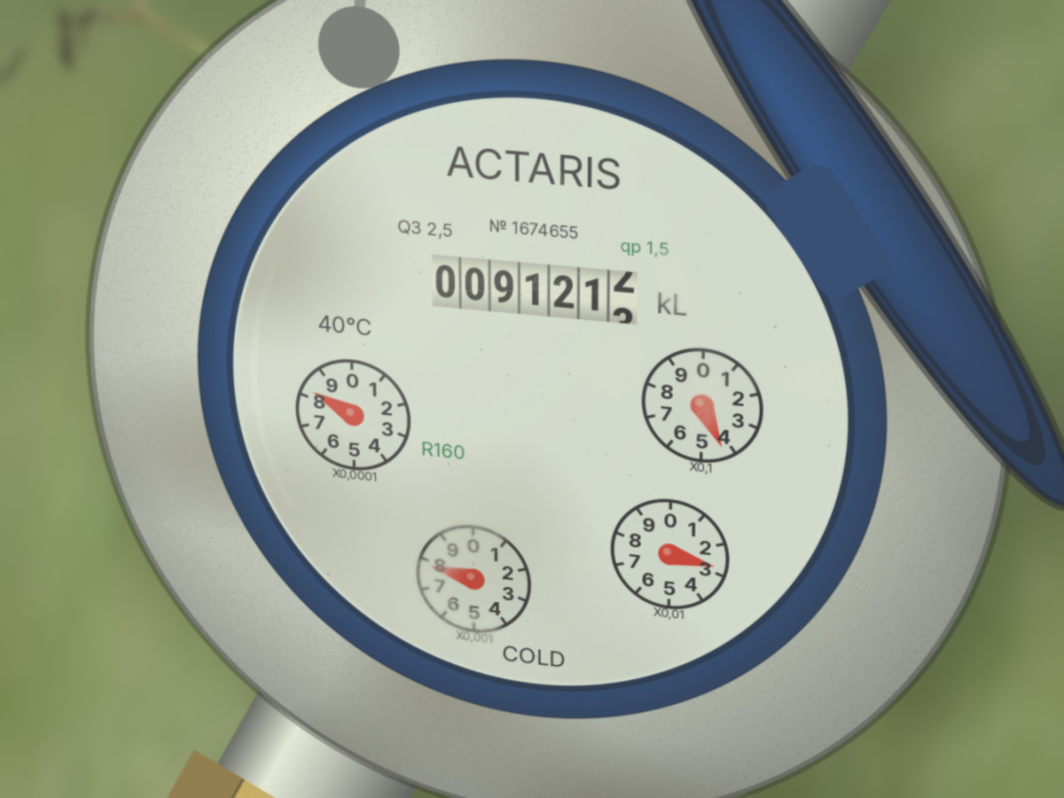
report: 91212.4278kL
